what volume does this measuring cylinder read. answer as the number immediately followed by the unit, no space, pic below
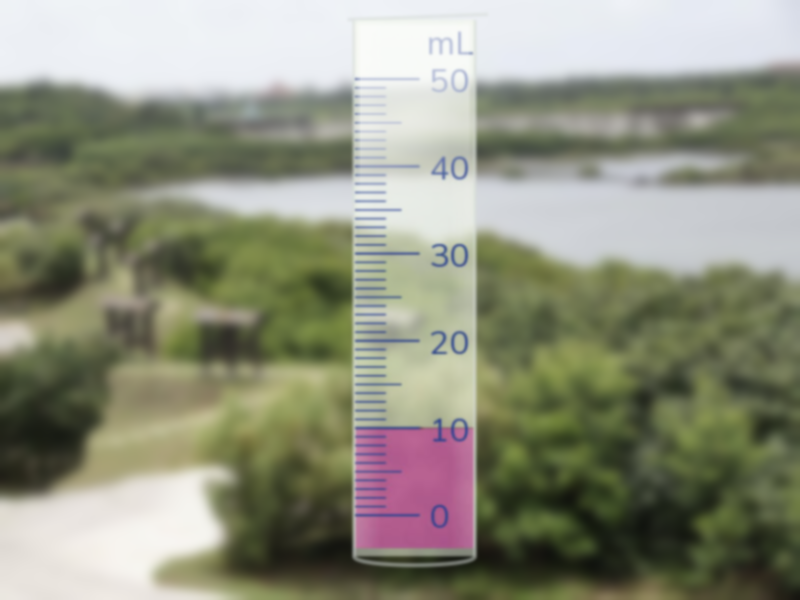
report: 10mL
